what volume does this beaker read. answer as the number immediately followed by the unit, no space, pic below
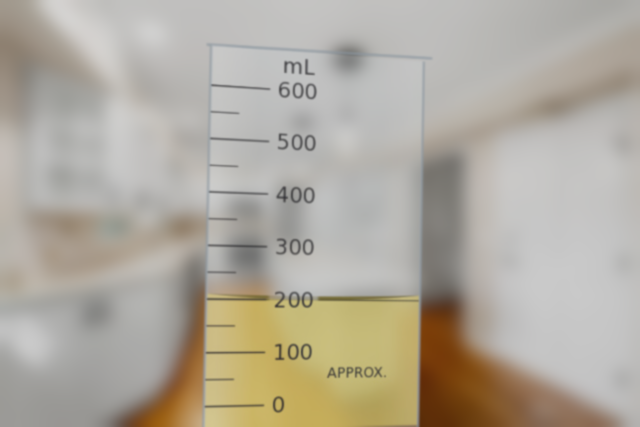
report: 200mL
